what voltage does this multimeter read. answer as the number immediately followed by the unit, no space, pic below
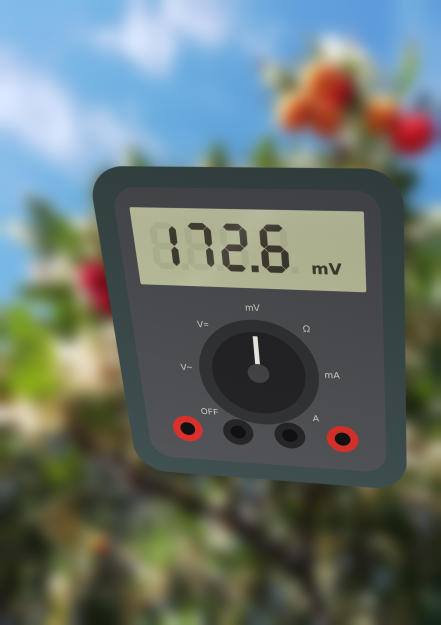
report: 172.6mV
